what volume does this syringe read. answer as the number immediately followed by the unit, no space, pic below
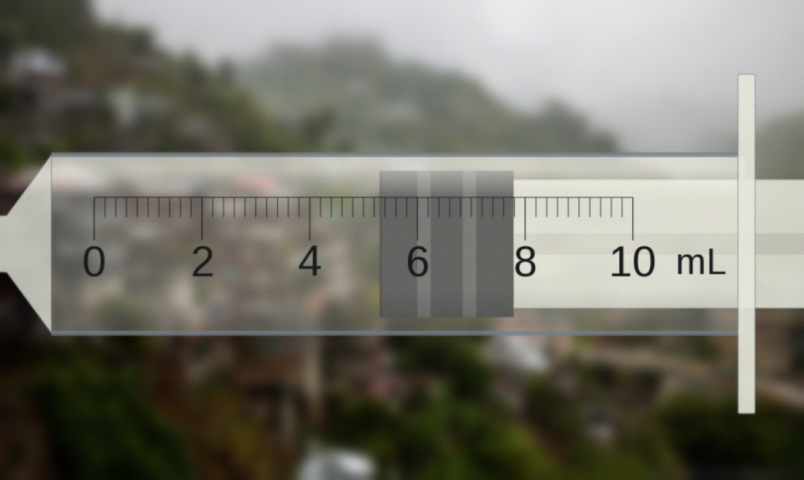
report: 5.3mL
